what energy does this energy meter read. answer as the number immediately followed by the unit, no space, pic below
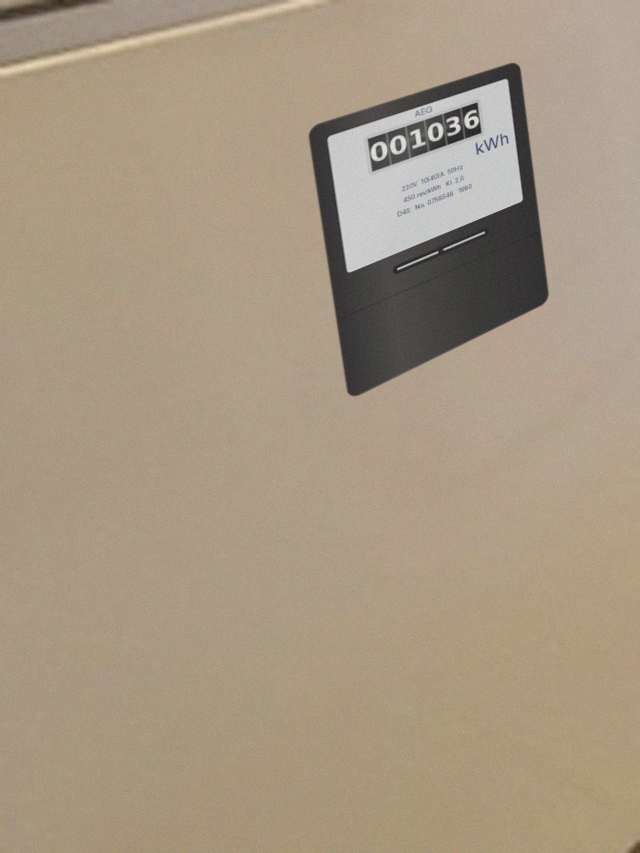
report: 1036kWh
